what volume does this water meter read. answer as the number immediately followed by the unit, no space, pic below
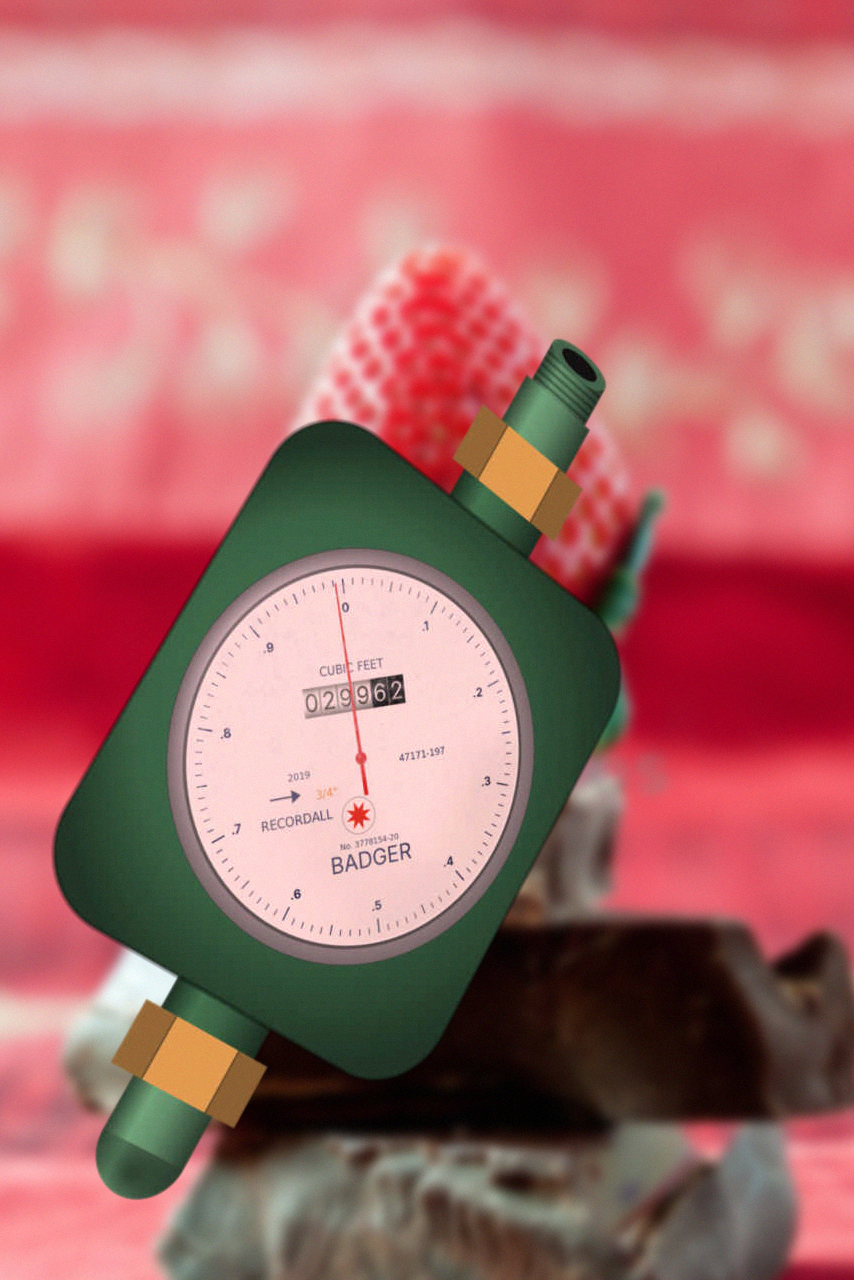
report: 29961.99ft³
